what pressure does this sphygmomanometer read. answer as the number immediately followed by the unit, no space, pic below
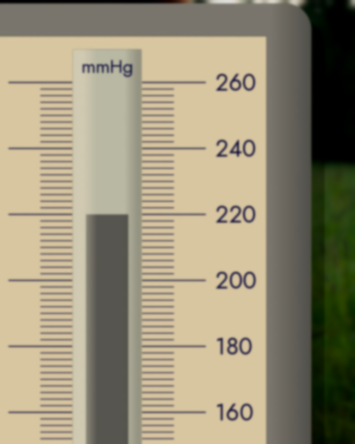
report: 220mmHg
